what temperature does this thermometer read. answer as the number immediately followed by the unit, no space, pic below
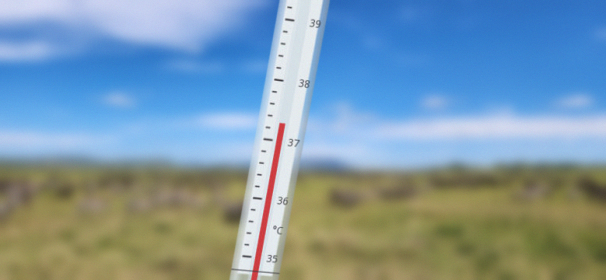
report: 37.3°C
